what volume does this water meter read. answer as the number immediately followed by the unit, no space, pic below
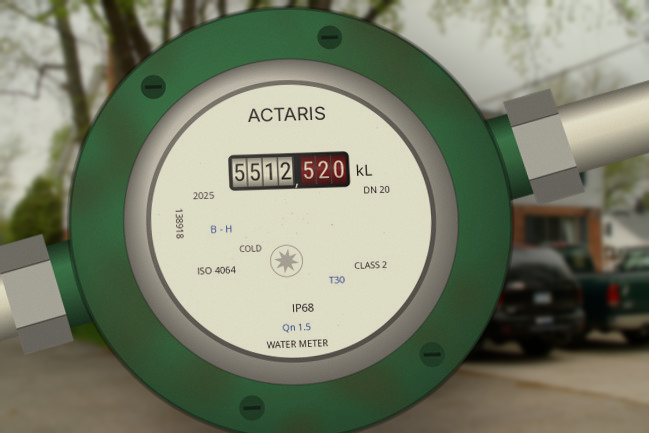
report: 5512.520kL
